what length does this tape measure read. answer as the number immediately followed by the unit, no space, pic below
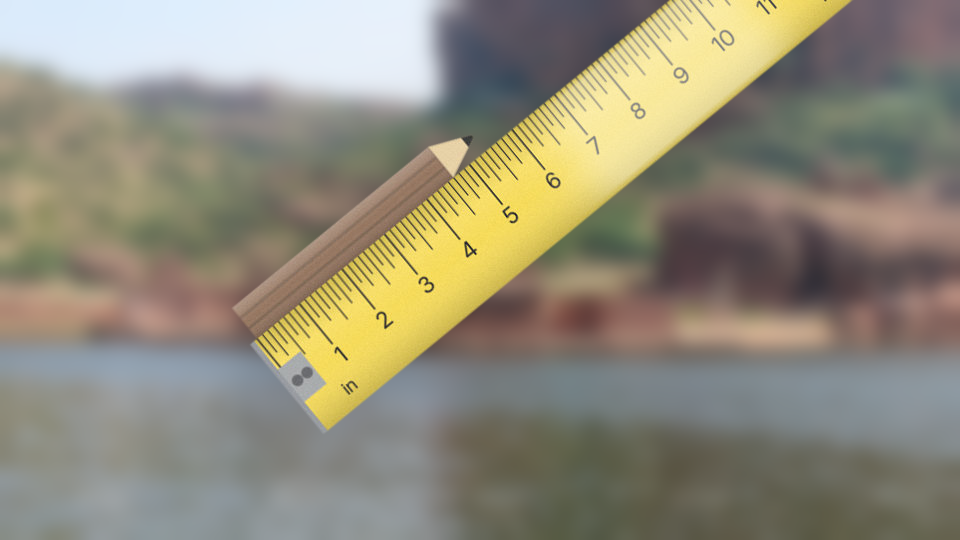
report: 5.375in
